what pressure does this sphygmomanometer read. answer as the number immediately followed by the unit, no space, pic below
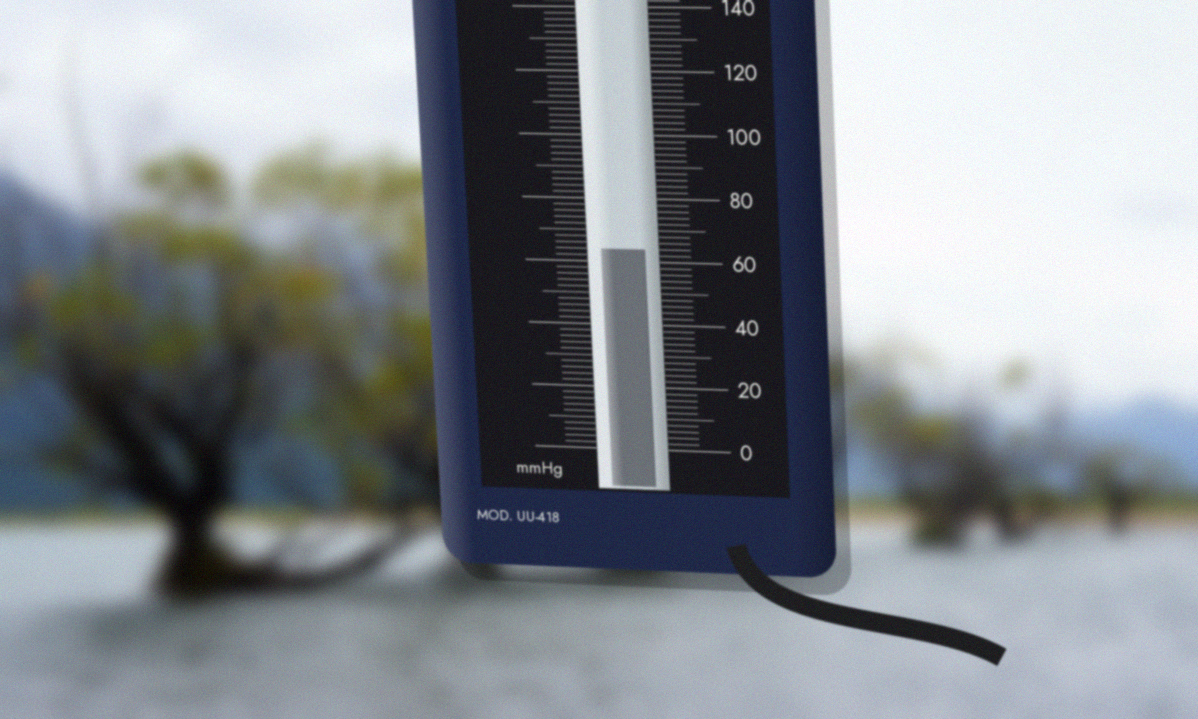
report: 64mmHg
